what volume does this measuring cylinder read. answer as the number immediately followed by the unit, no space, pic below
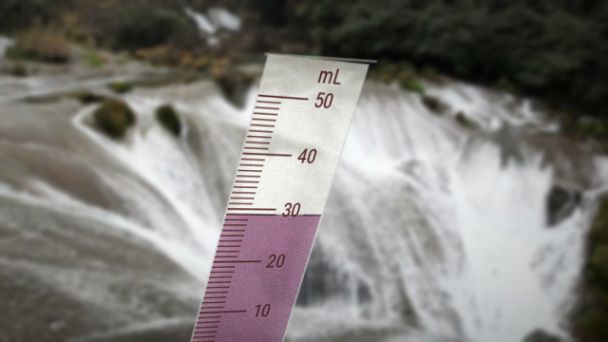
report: 29mL
